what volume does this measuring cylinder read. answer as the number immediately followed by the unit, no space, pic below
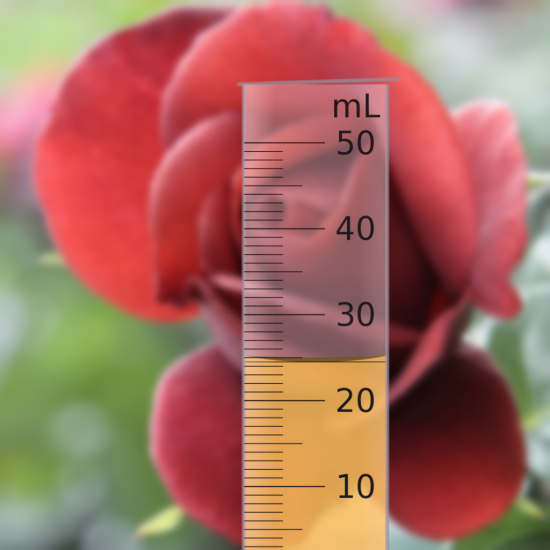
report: 24.5mL
